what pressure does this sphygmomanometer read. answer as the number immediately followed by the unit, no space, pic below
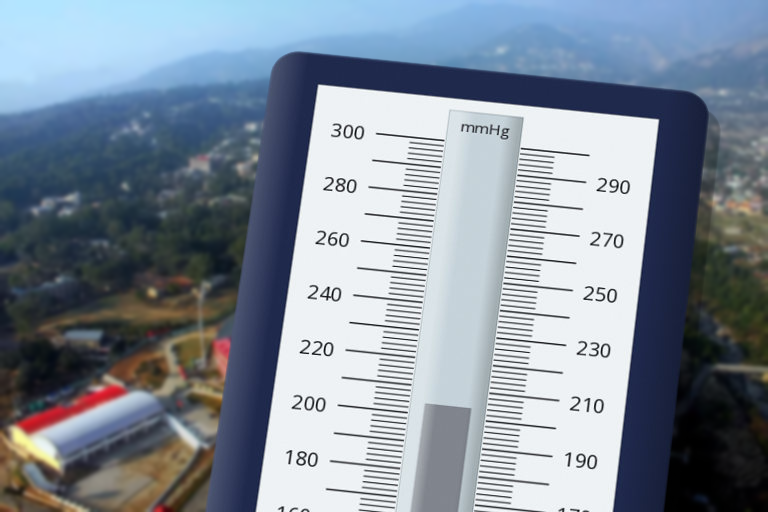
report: 204mmHg
